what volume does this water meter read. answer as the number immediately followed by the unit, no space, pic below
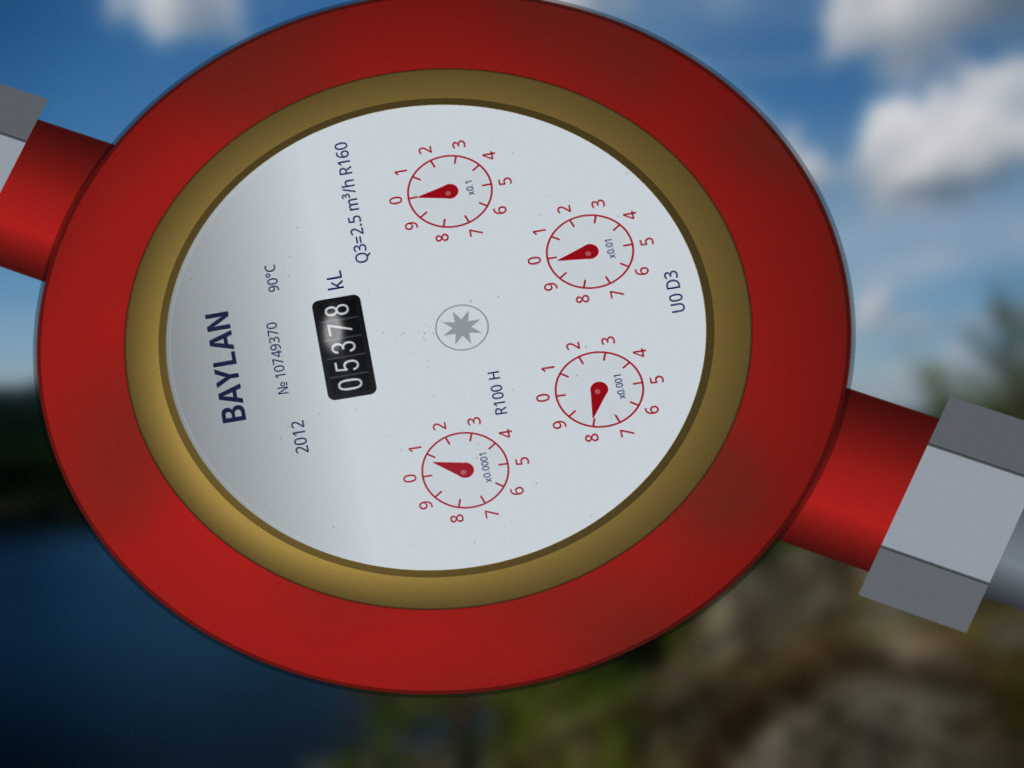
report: 5377.9980kL
